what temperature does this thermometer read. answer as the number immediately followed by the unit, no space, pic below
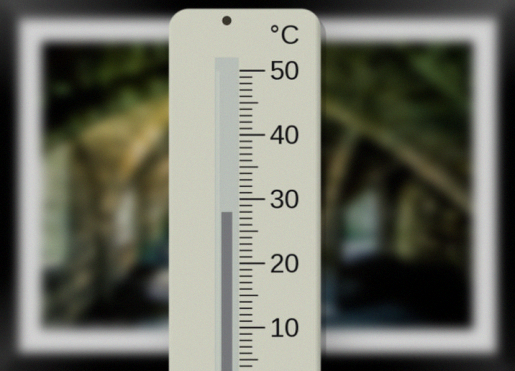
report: 28°C
